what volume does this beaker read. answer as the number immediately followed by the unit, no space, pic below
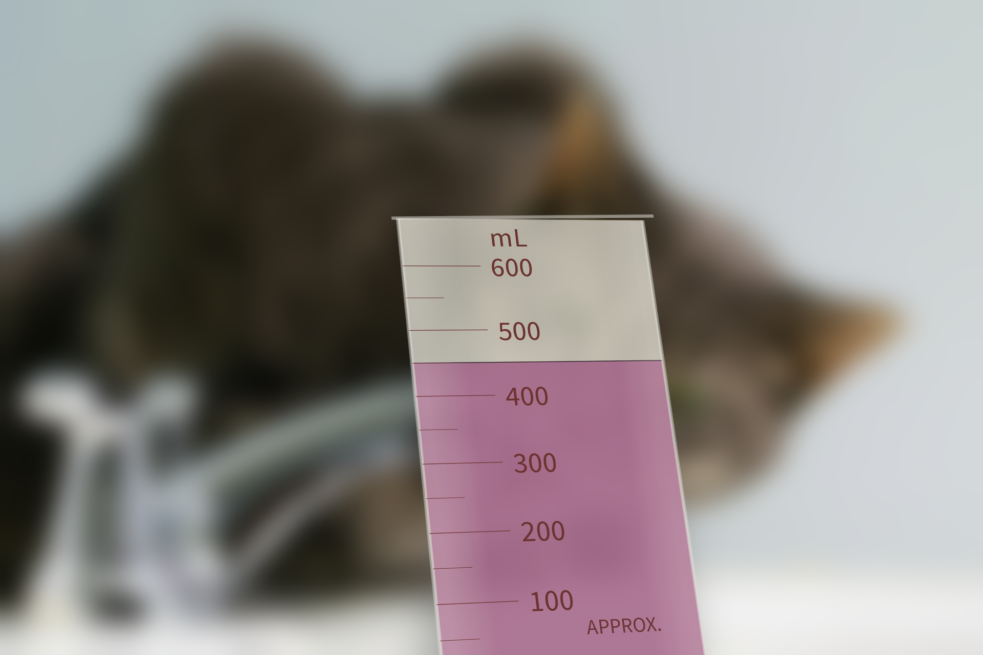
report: 450mL
